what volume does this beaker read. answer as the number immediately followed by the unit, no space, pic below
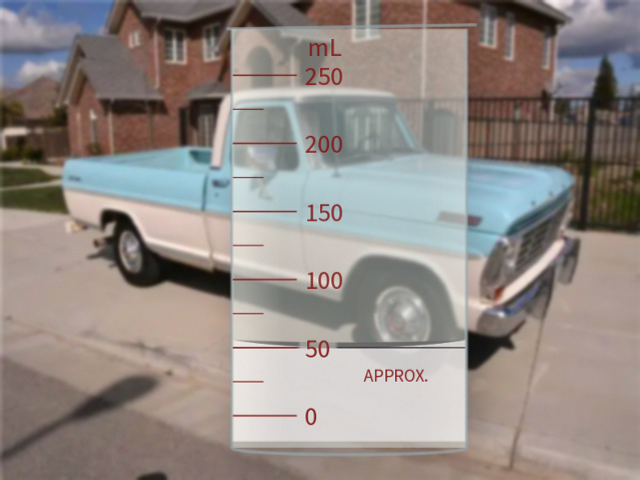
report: 50mL
